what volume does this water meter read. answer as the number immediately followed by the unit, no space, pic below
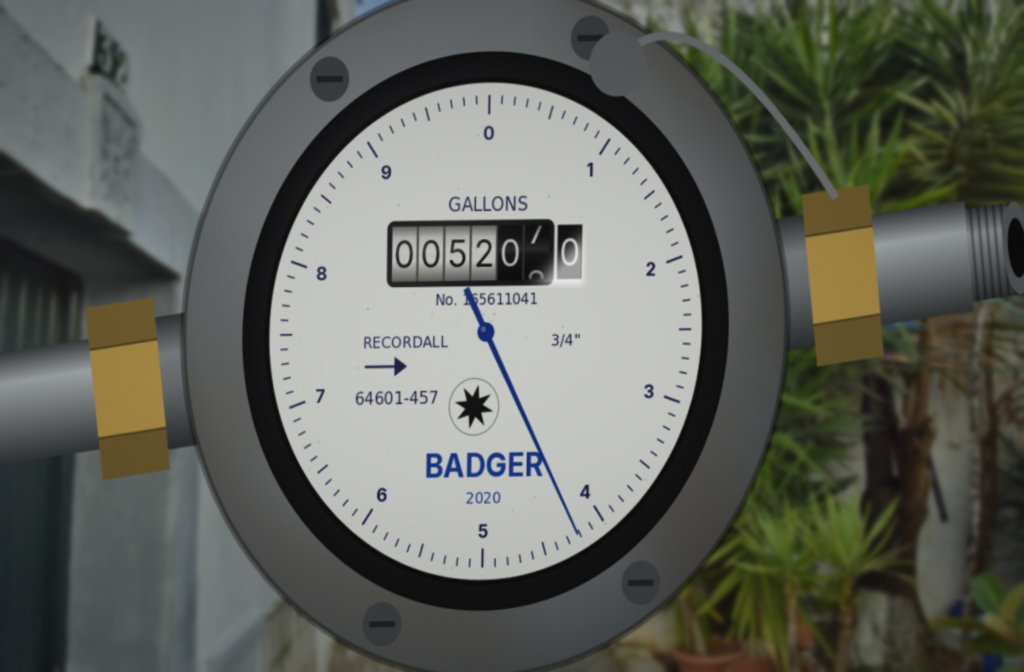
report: 52074.2gal
